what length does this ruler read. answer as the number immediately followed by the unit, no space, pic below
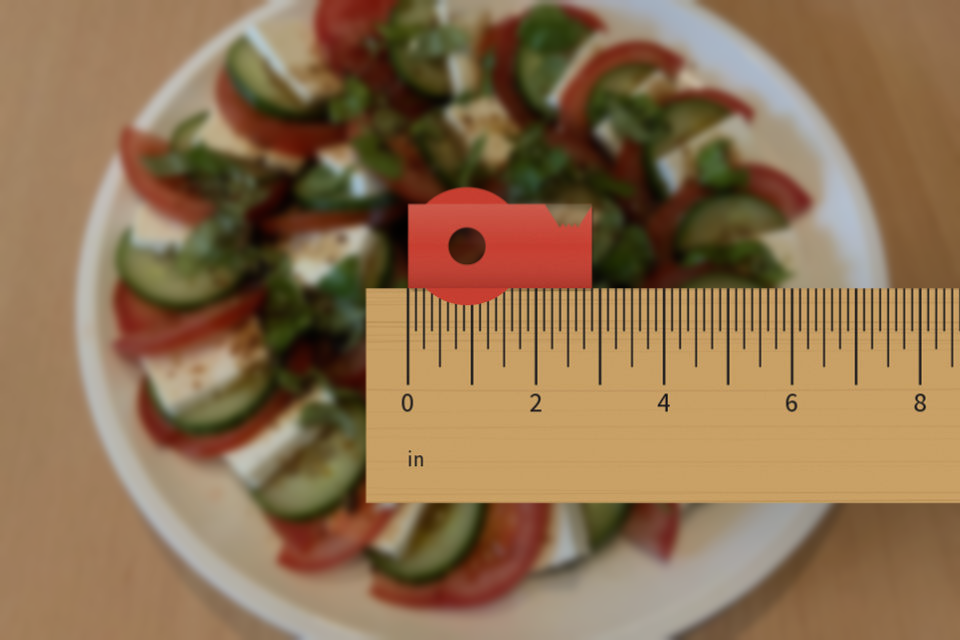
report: 2.875in
